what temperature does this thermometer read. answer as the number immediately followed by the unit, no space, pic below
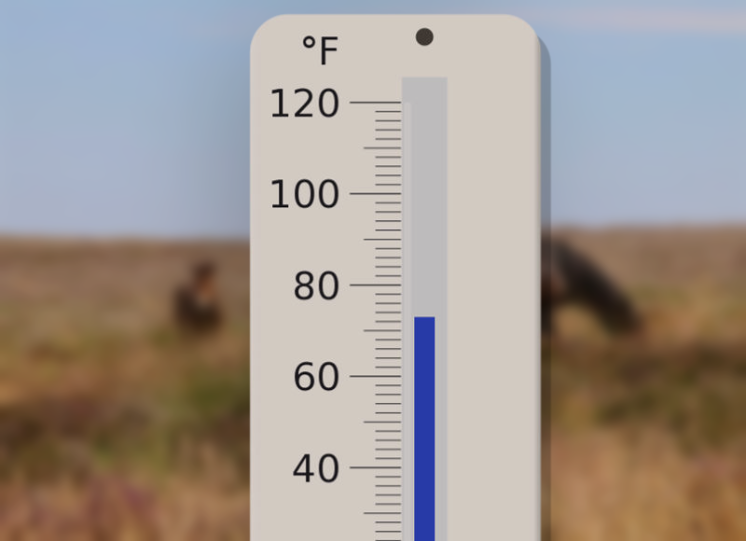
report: 73°F
